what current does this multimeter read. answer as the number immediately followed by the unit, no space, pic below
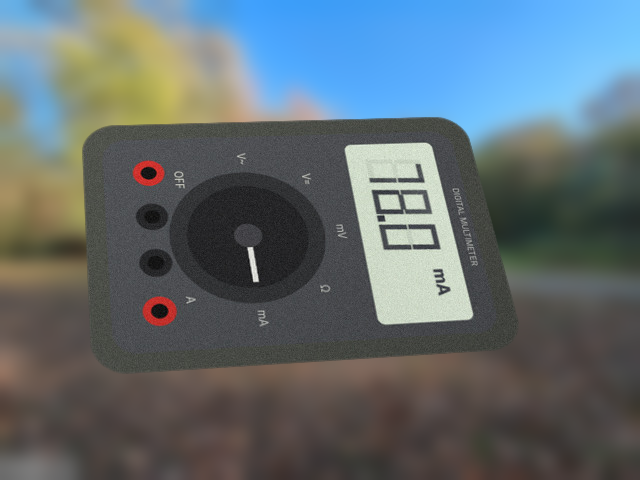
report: 78.0mA
